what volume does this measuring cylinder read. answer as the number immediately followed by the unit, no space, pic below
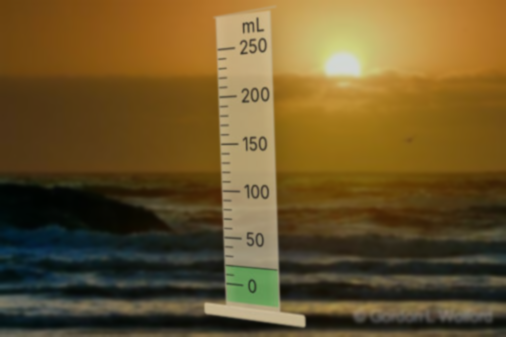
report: 20mL
